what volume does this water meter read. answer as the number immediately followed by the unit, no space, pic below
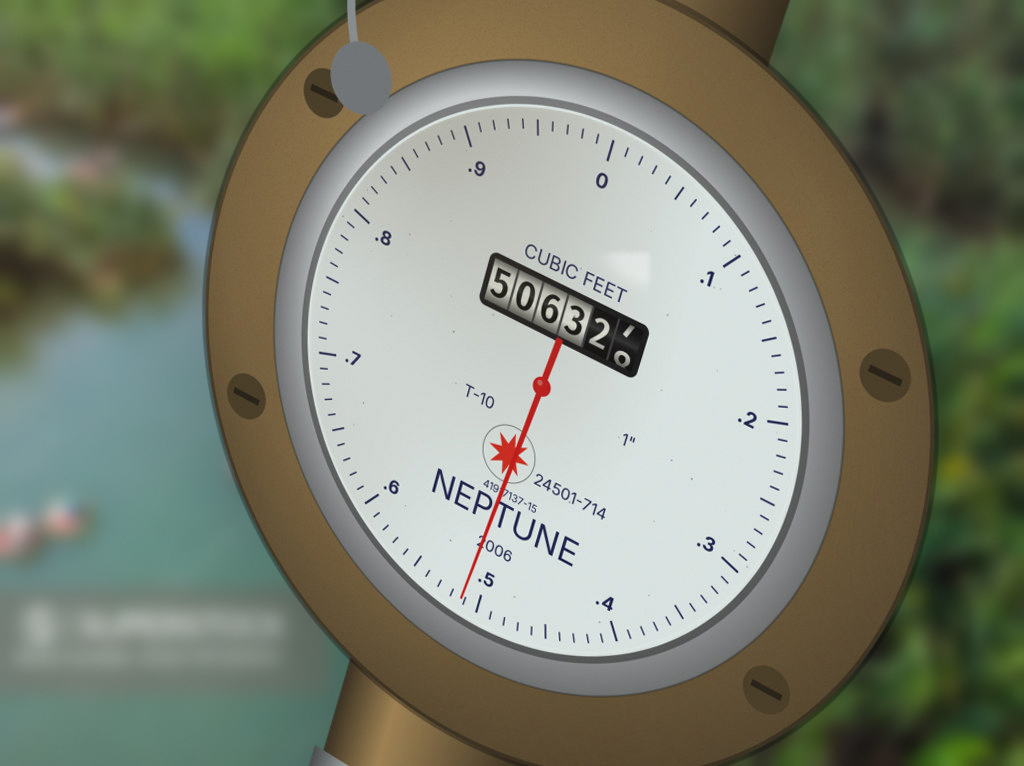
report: 506327.51ft³
